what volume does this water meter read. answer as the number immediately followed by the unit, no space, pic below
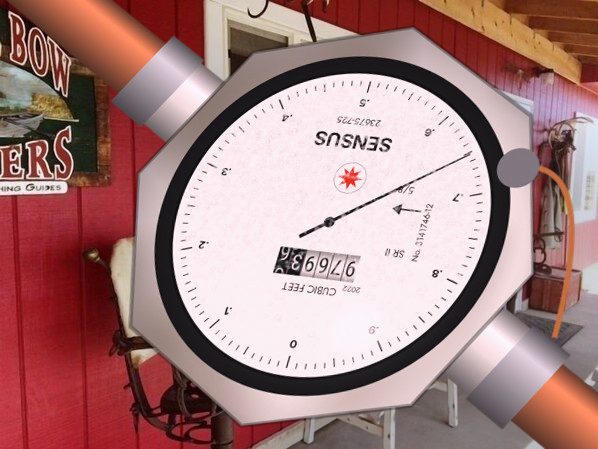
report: 976935.65ft³
